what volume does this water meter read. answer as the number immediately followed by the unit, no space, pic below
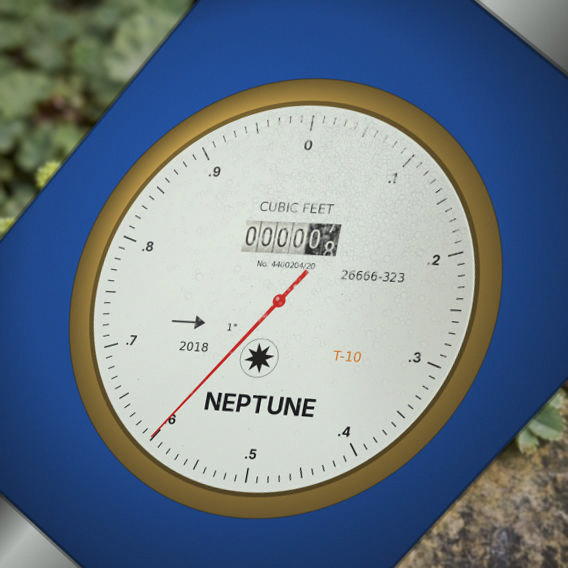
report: 7.60ft³
